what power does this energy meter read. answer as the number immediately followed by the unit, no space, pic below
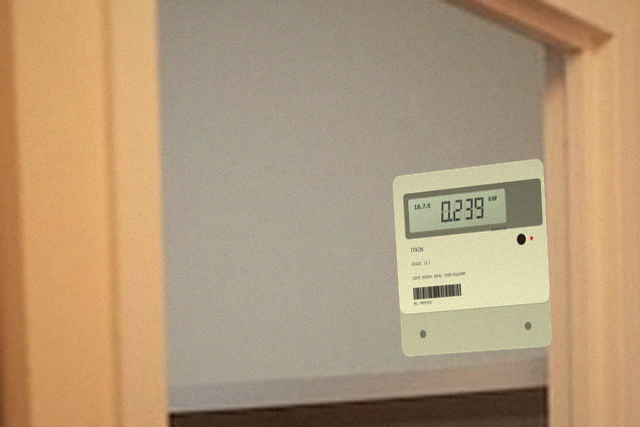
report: 0.239kW
